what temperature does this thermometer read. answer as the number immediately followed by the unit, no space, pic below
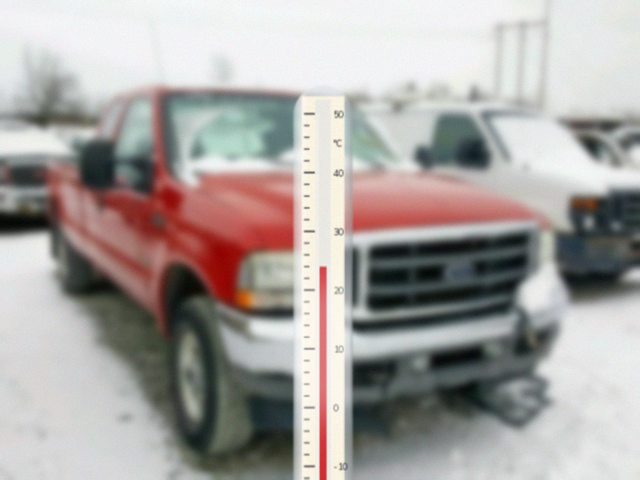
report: 24°C
